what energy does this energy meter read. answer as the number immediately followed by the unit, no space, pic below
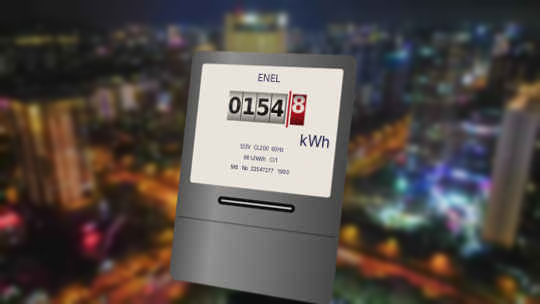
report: 154.8kWh
